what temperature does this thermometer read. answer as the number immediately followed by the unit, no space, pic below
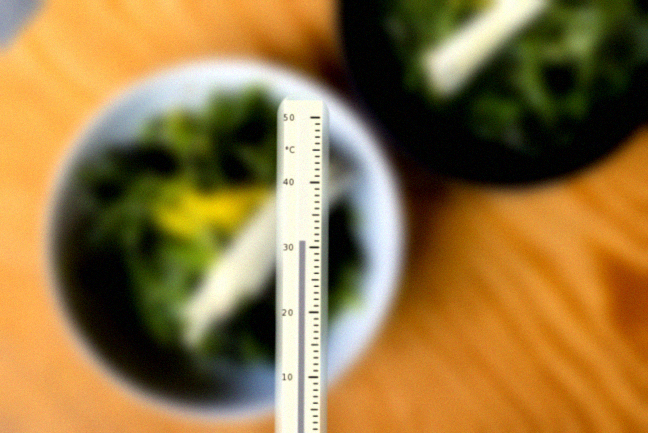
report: 31°C
